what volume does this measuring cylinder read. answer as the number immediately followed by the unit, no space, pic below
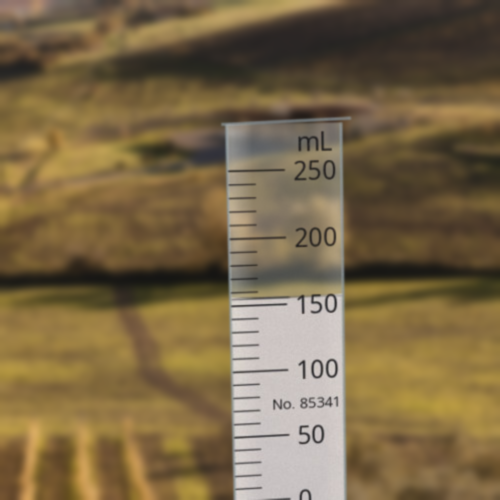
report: 155mL
